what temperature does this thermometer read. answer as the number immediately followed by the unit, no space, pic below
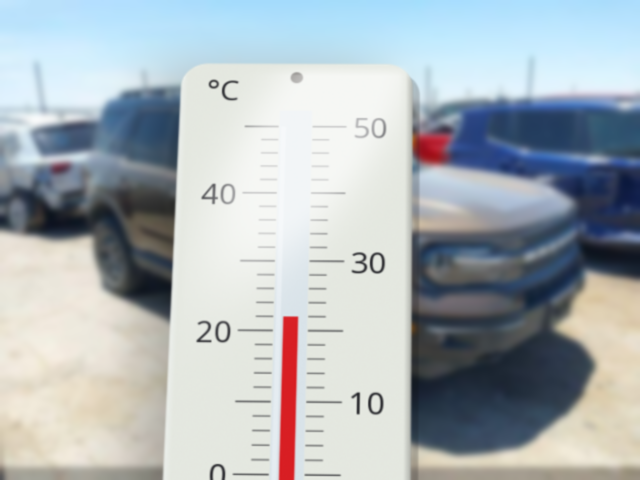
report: 22°C
